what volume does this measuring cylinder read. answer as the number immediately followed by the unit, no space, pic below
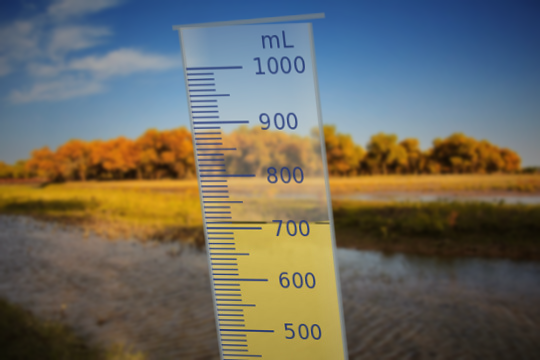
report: 710mL
